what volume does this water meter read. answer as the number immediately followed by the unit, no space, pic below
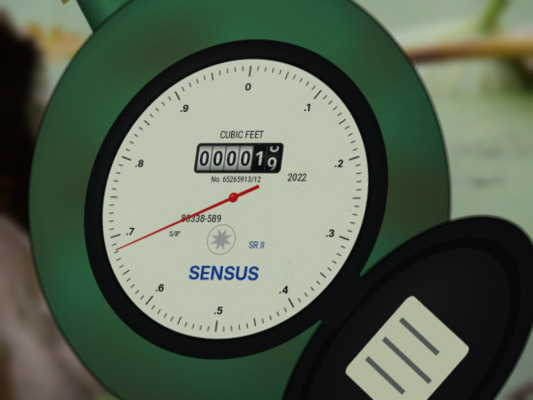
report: 18.68ft³
